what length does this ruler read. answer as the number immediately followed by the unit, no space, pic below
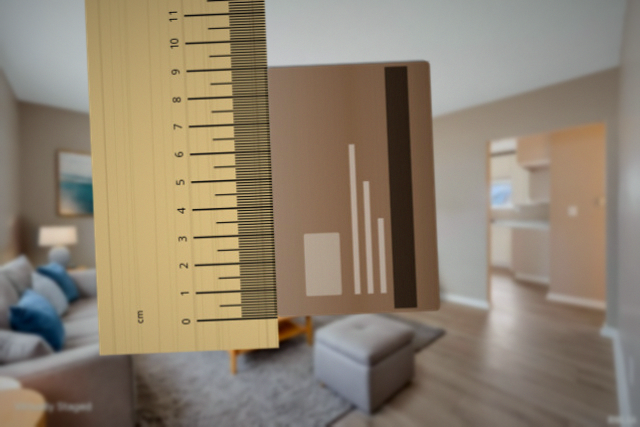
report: 9cm
